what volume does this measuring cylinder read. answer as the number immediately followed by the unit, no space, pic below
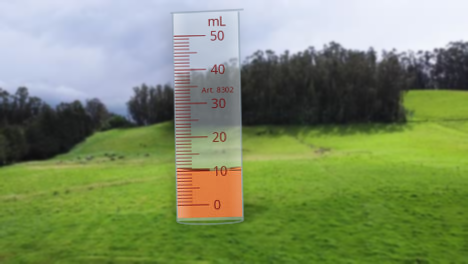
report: 10mL
